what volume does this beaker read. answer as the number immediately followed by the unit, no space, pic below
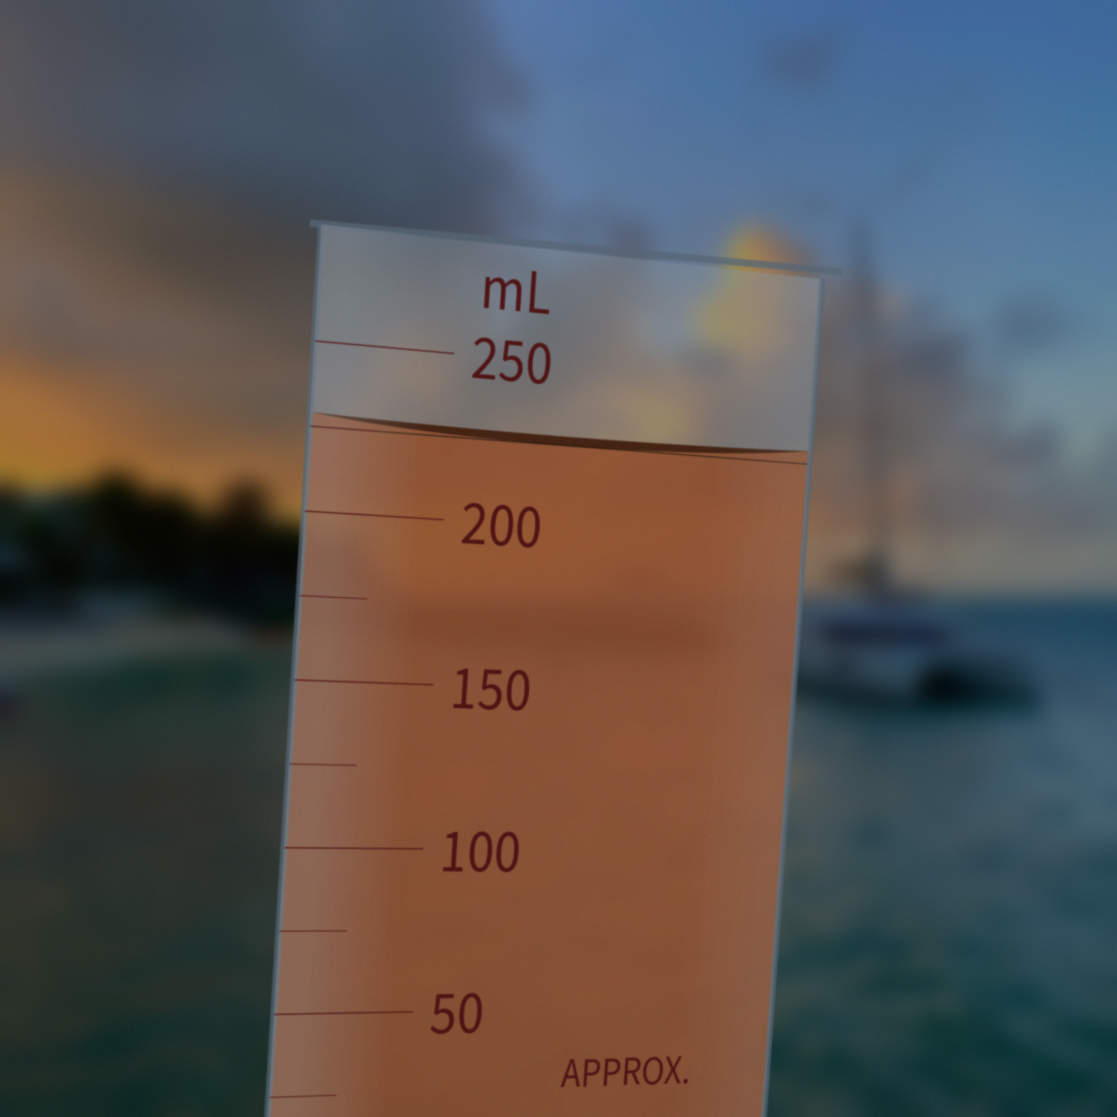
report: 225mL
